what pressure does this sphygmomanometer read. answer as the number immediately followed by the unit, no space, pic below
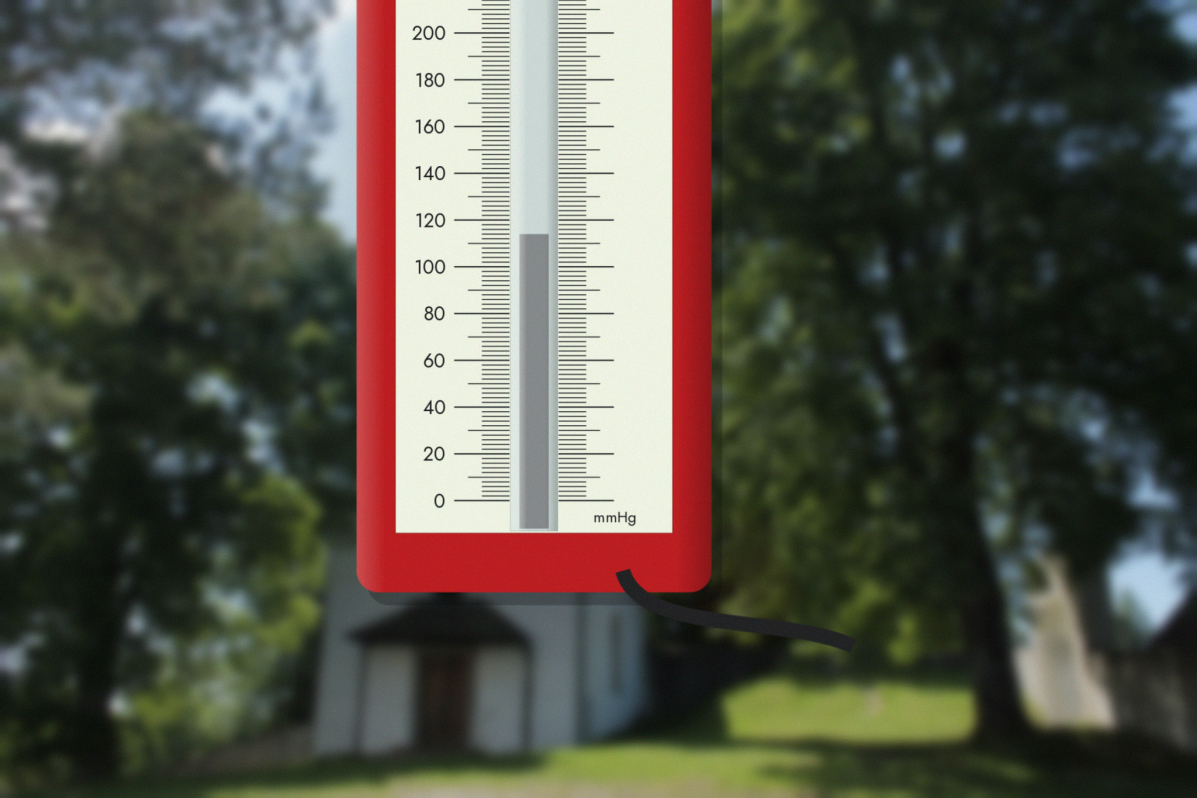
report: 114mmHg
